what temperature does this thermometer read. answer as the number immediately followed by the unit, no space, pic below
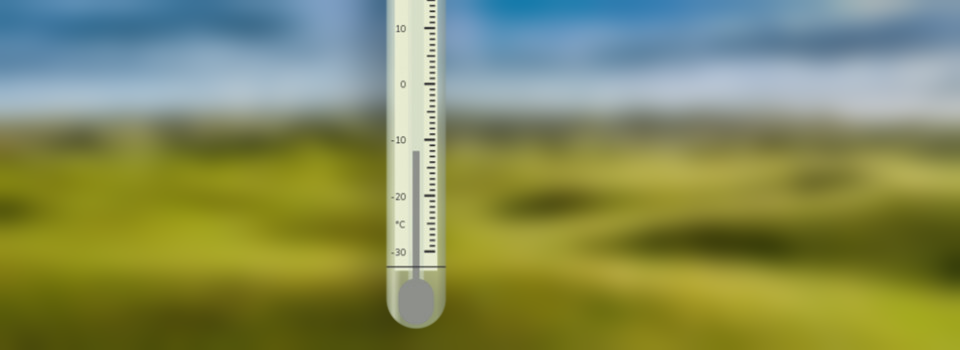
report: -12°C
